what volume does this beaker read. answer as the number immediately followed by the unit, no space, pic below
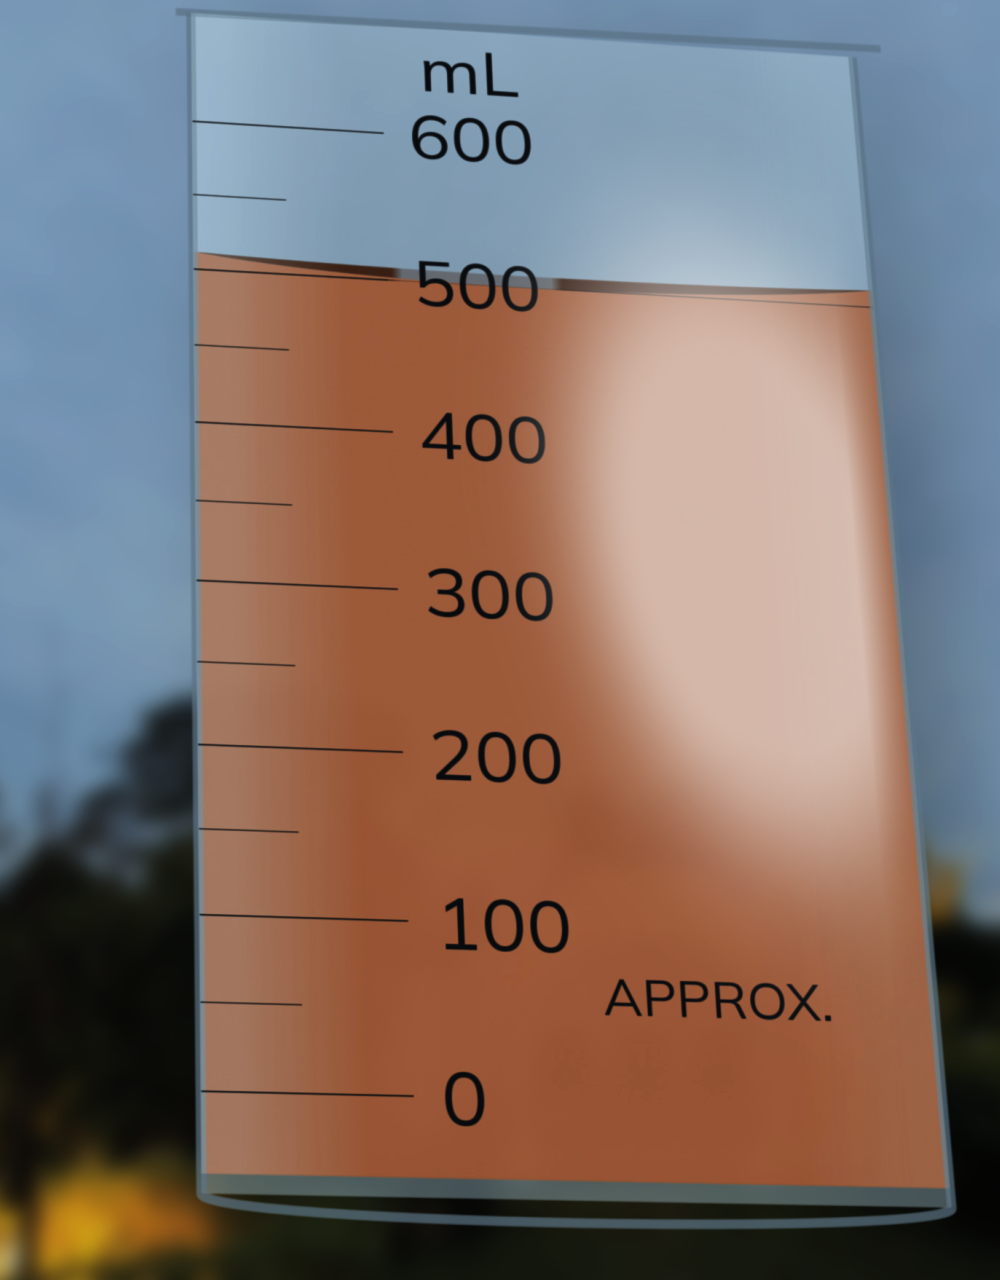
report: 500mL
